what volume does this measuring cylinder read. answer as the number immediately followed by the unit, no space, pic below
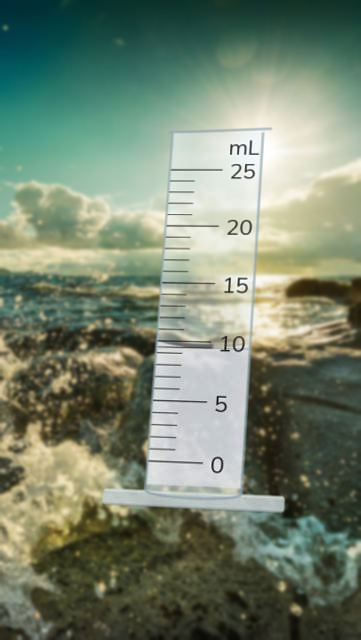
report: 9.5mL
